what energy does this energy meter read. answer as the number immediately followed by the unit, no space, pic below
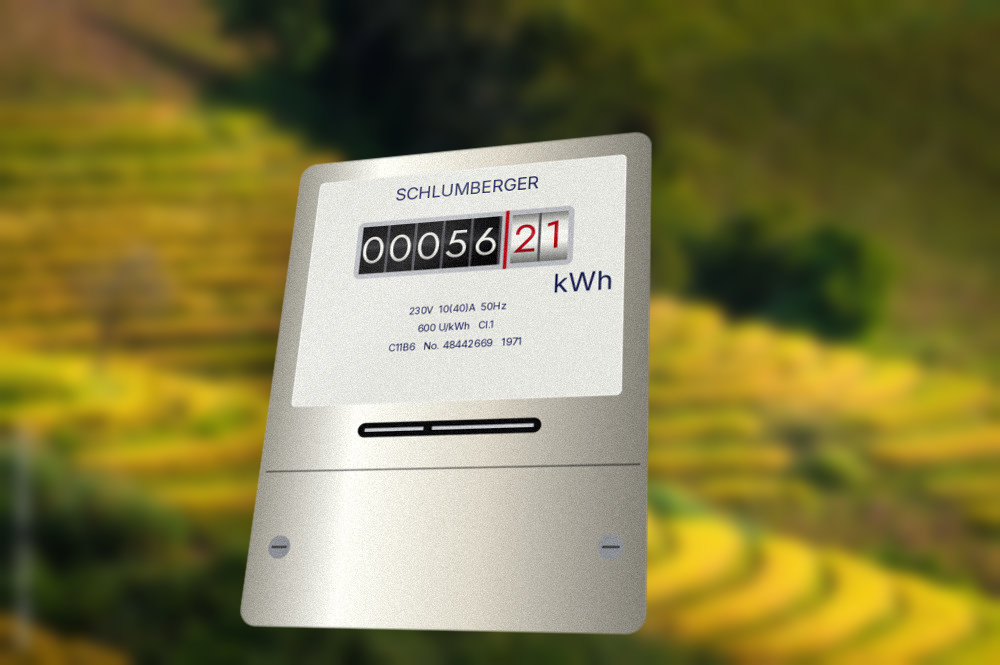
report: 56.21kWh
